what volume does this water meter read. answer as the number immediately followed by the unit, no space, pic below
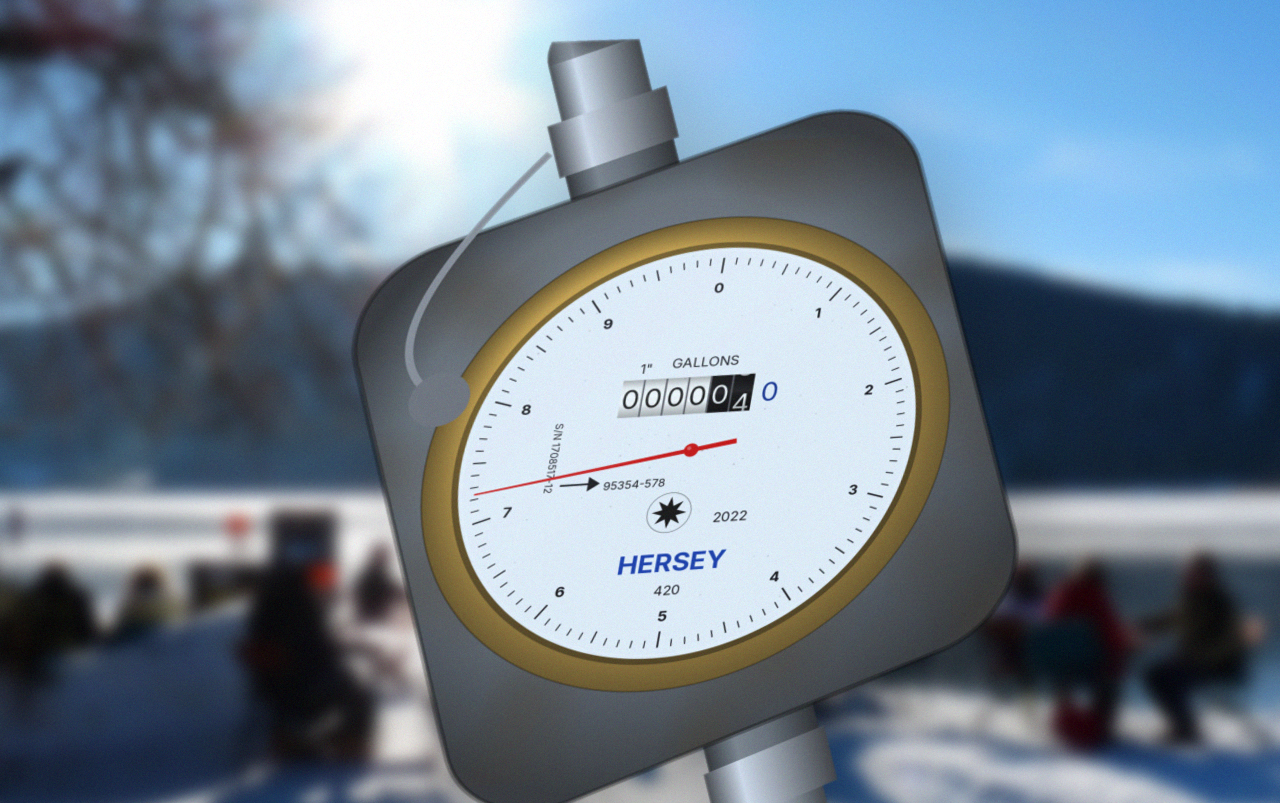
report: 37.2gal
